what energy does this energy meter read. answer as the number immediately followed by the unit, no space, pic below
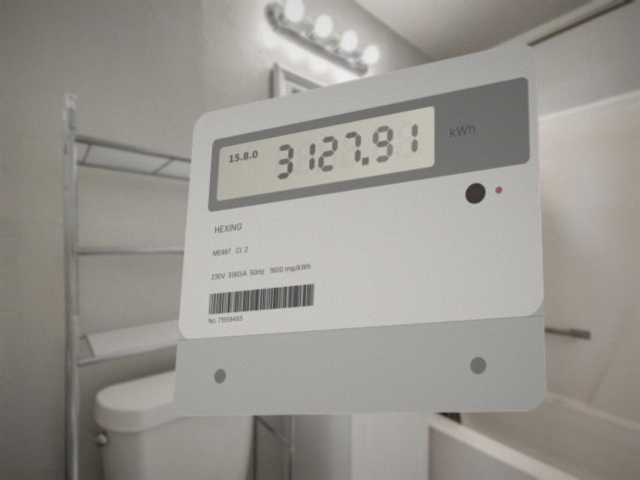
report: 3127.91kWh
